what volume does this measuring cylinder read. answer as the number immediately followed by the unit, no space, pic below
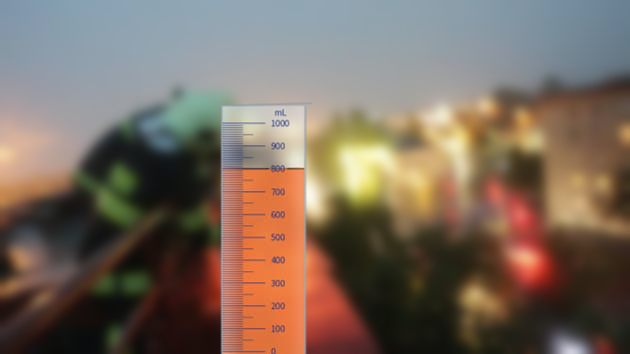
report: 800mL
